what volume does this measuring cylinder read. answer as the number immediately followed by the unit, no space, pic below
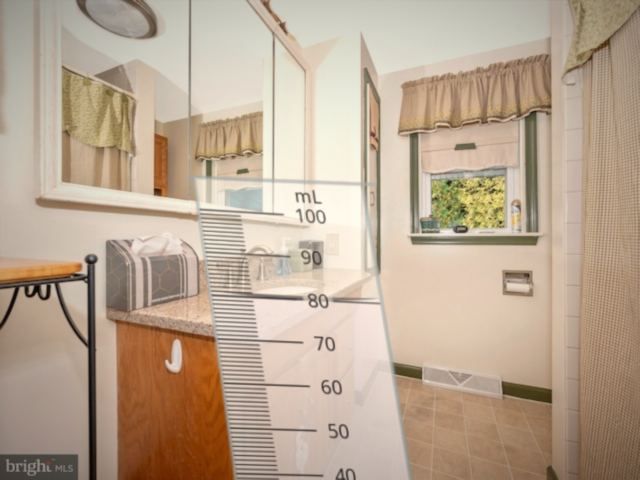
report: 80mL
